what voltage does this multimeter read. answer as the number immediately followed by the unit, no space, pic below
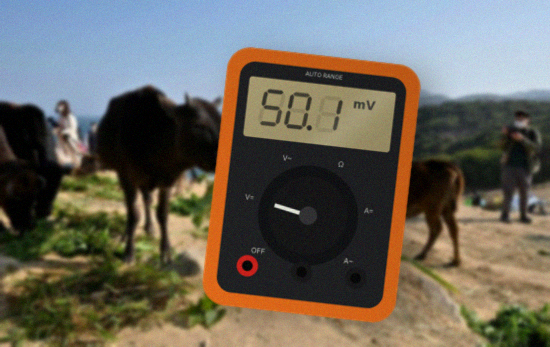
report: 50.1mV
